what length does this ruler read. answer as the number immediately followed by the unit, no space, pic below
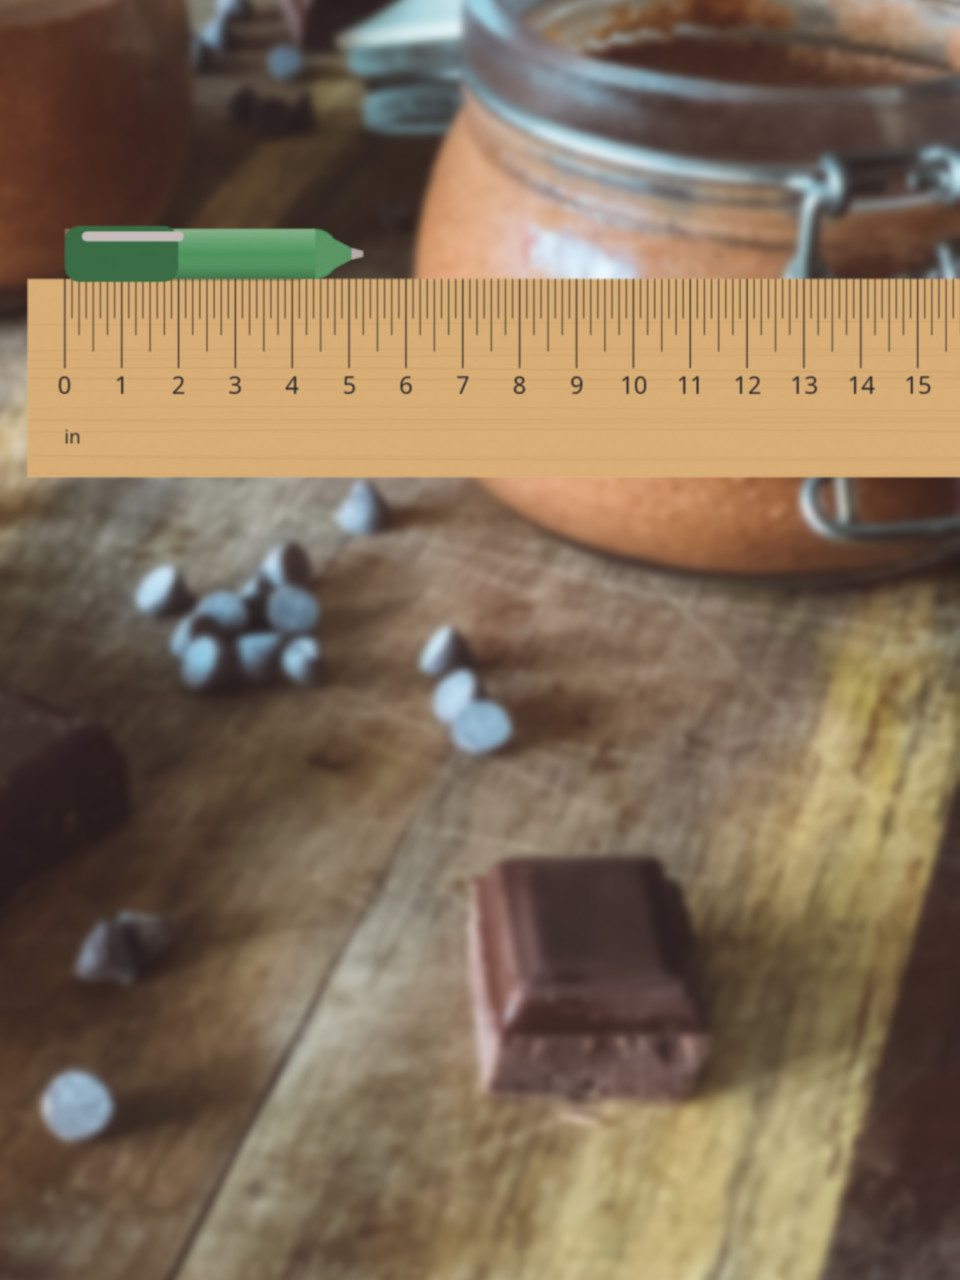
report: 5.25in
